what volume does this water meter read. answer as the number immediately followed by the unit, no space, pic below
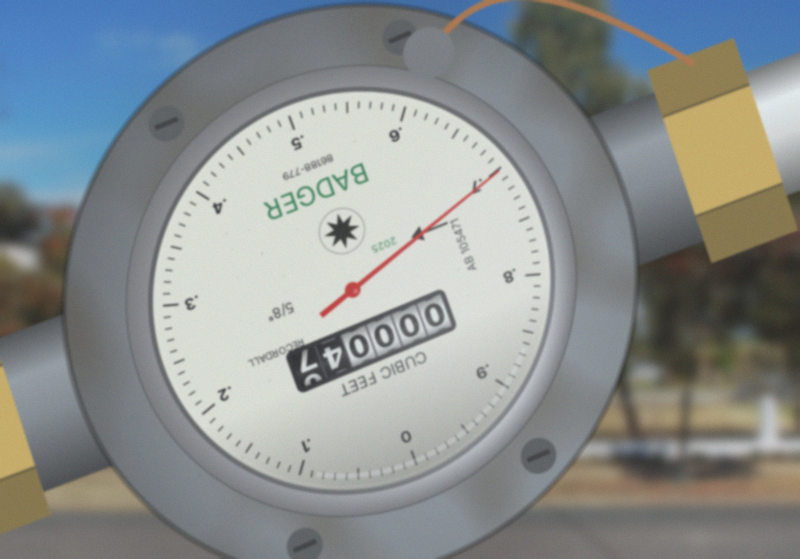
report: 46.70ft³
